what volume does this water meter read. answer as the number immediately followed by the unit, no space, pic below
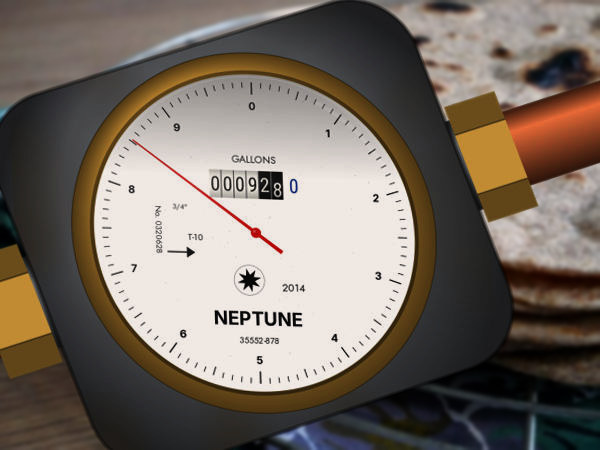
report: 9278.5gal
